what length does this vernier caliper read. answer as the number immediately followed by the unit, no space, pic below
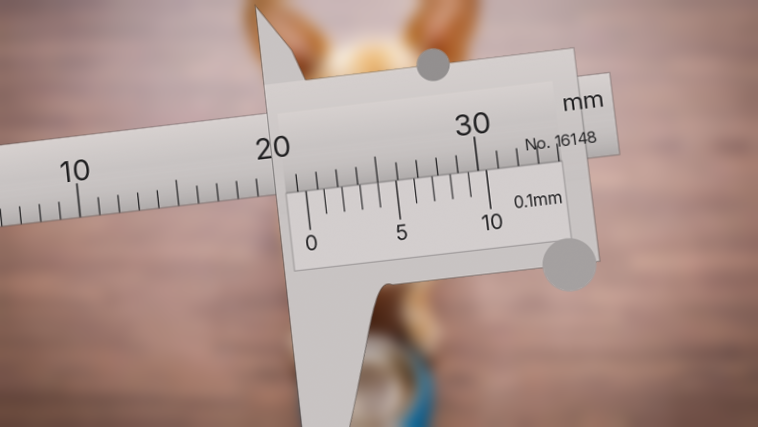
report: 21.4mm
